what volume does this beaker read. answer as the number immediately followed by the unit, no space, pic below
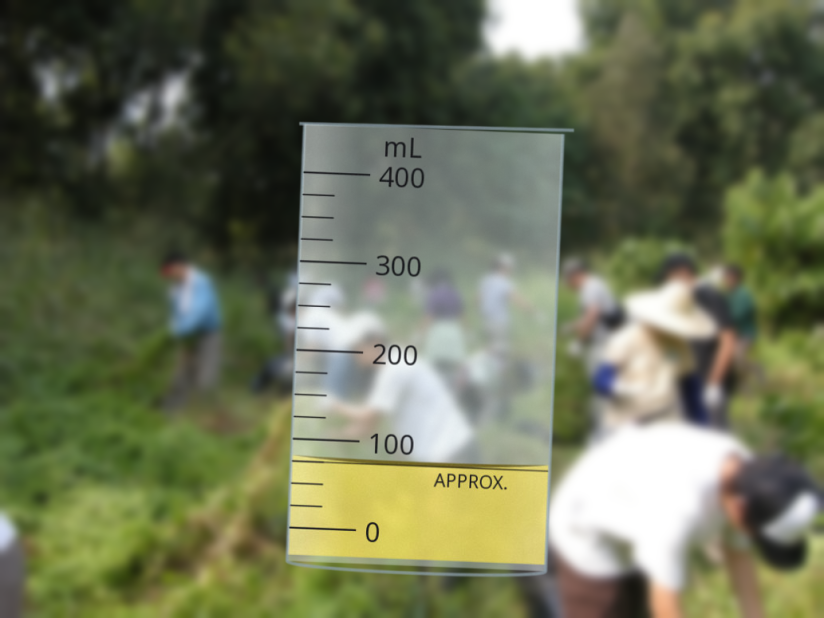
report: 75mL
